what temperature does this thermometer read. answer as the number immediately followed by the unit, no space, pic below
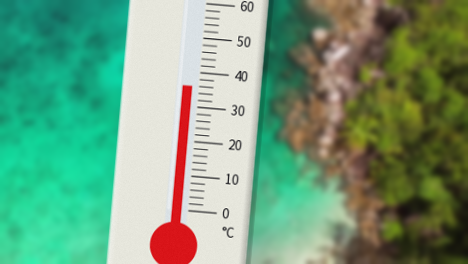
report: 36°C
